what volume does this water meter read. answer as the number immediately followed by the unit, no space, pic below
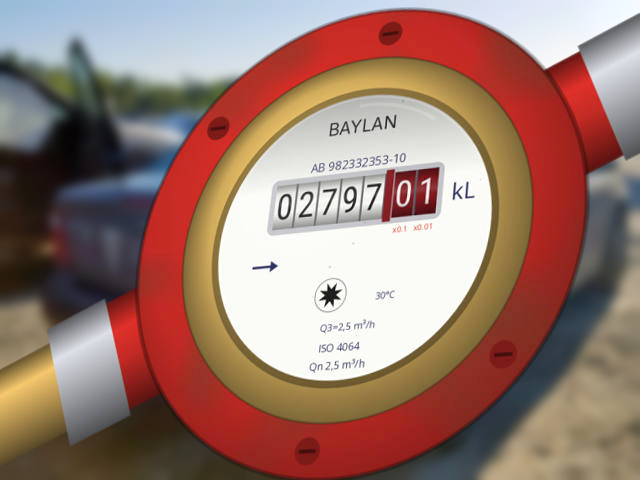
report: 2797.01kL
